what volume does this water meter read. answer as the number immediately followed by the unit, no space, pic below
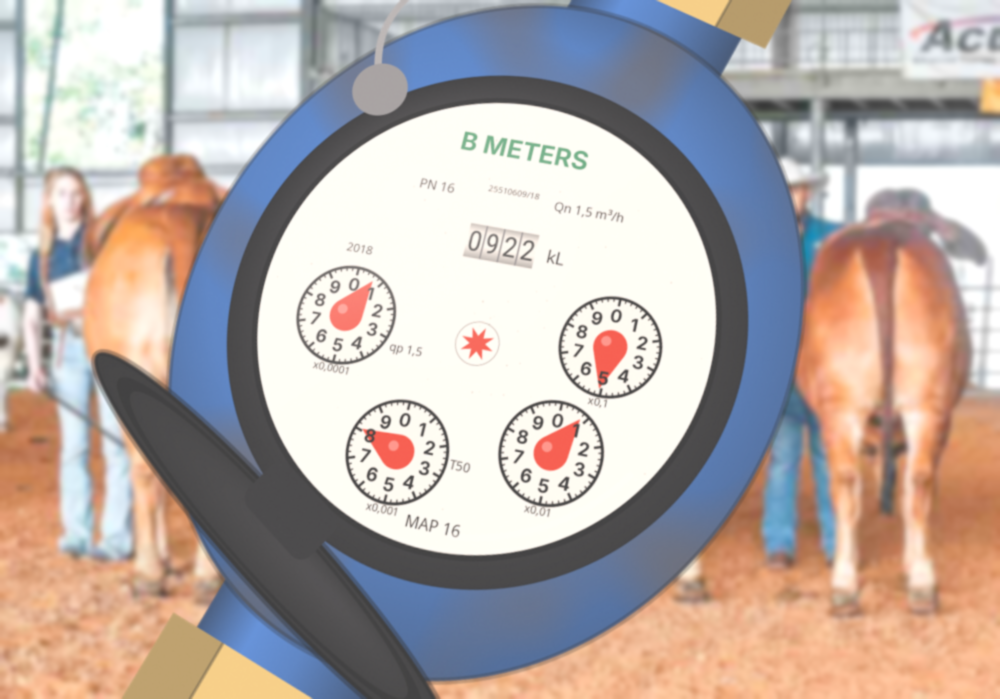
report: 922.5080kL
